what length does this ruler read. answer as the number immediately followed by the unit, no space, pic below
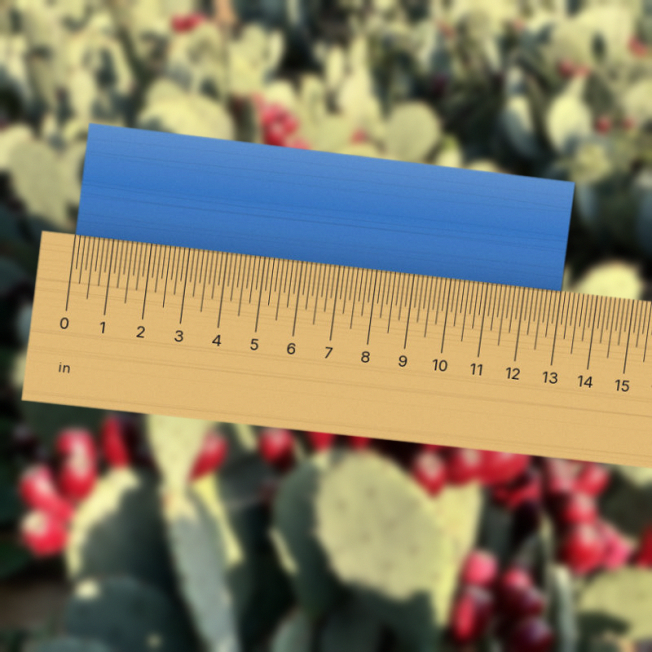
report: 13in
